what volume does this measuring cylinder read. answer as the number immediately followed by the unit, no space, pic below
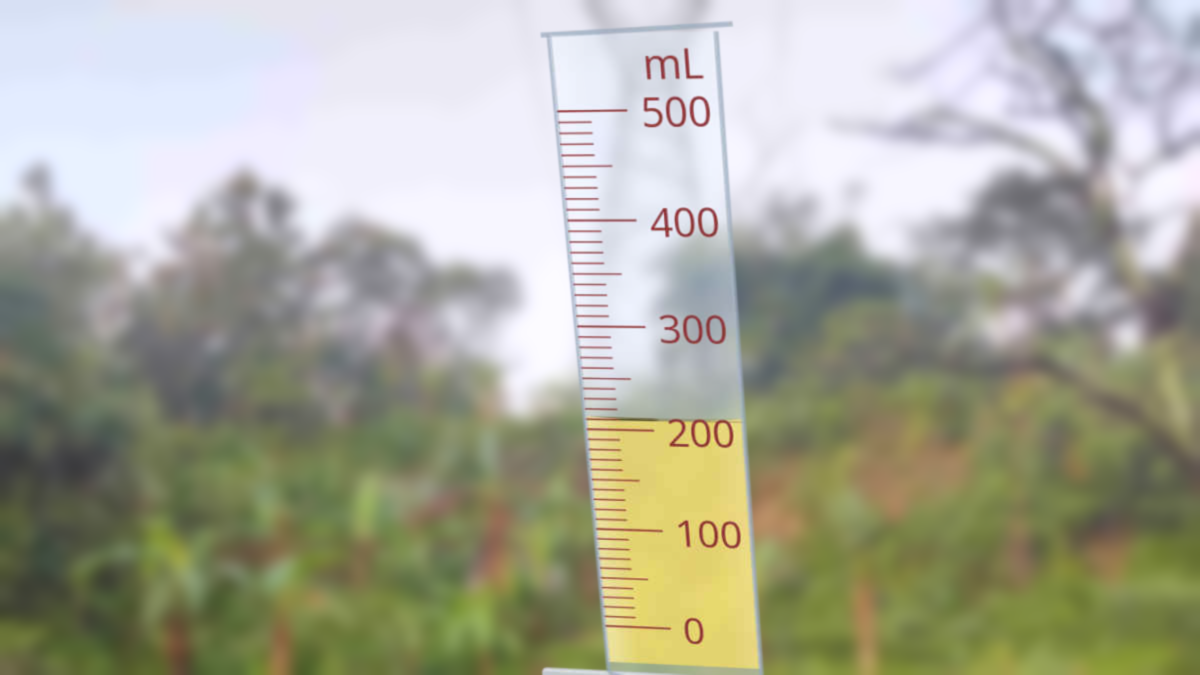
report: 210mL
